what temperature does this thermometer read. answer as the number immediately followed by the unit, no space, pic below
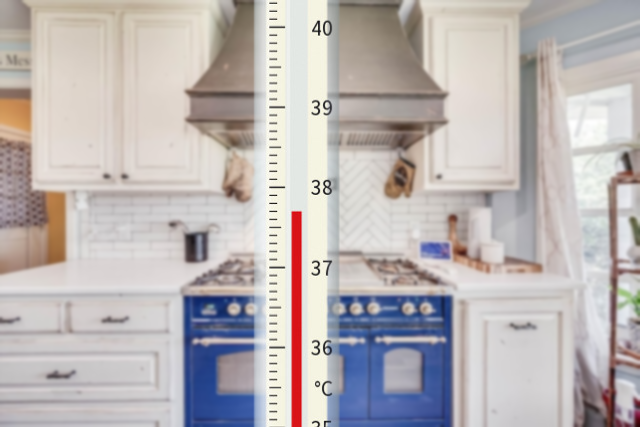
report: 37.7°C
